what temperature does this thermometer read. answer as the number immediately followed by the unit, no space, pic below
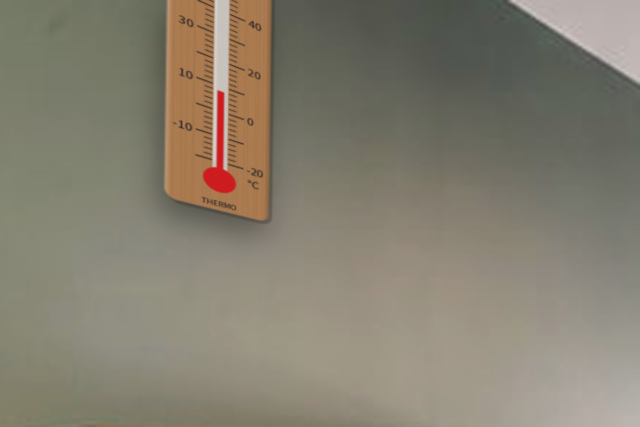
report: 8°C
